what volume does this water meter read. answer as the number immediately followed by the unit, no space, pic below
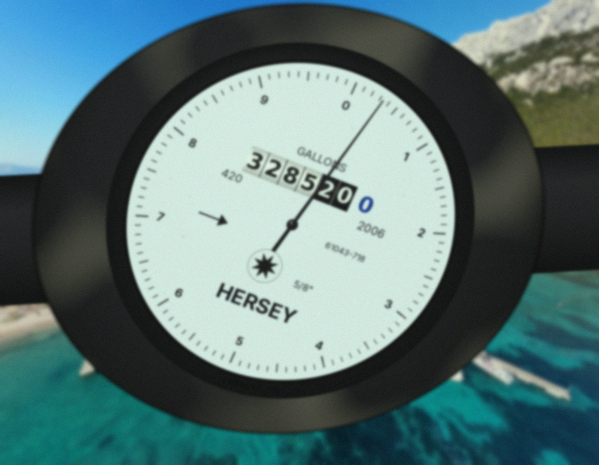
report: 3285200.3gal
